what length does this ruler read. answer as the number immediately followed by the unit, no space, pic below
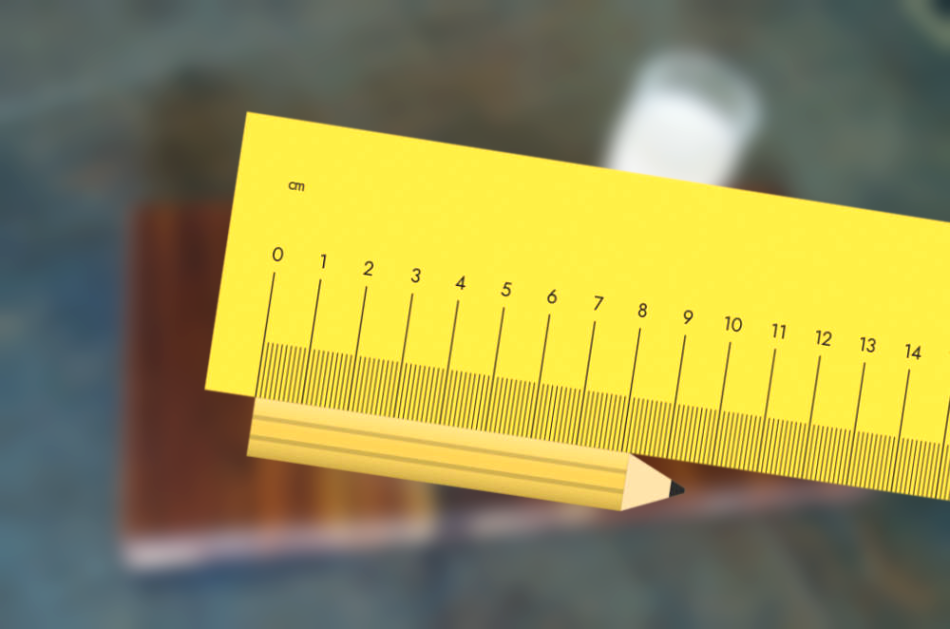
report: 9.5cm
